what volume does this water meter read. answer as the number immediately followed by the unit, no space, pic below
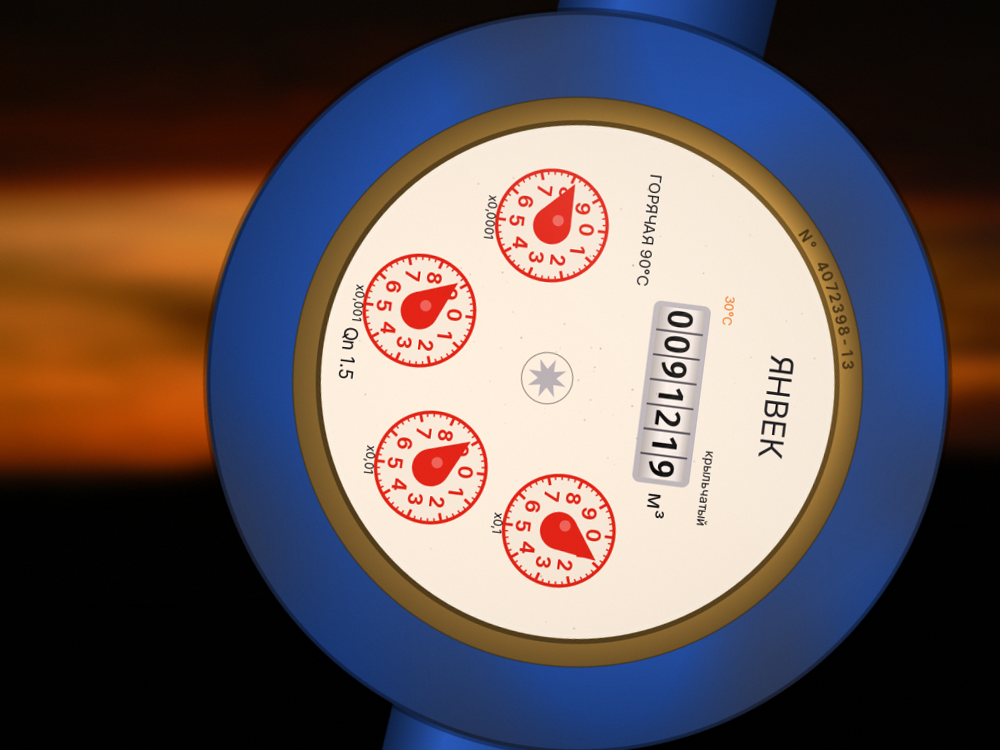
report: 91219.0888m³
